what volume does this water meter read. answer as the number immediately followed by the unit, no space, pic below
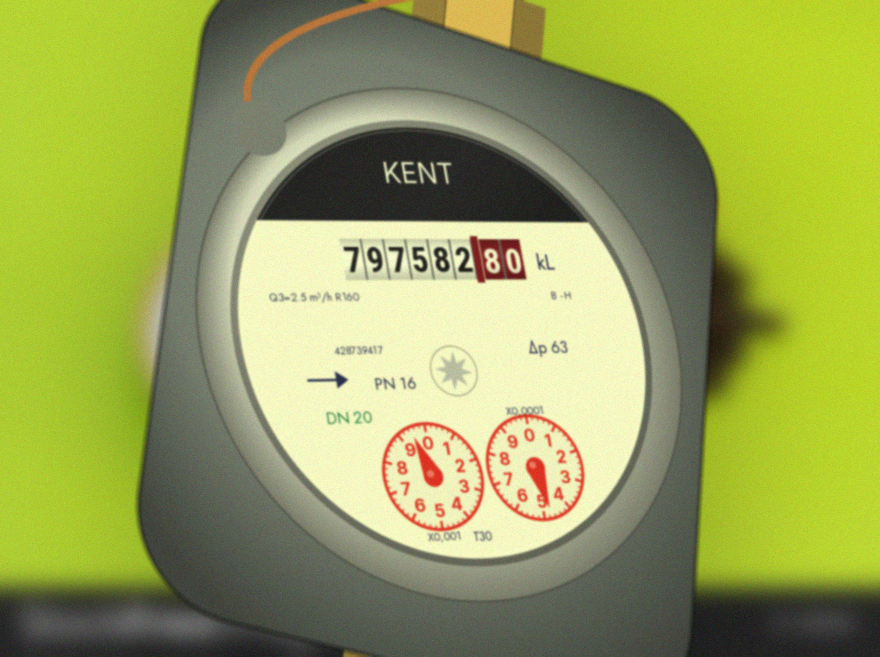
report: 797582.7994kL
